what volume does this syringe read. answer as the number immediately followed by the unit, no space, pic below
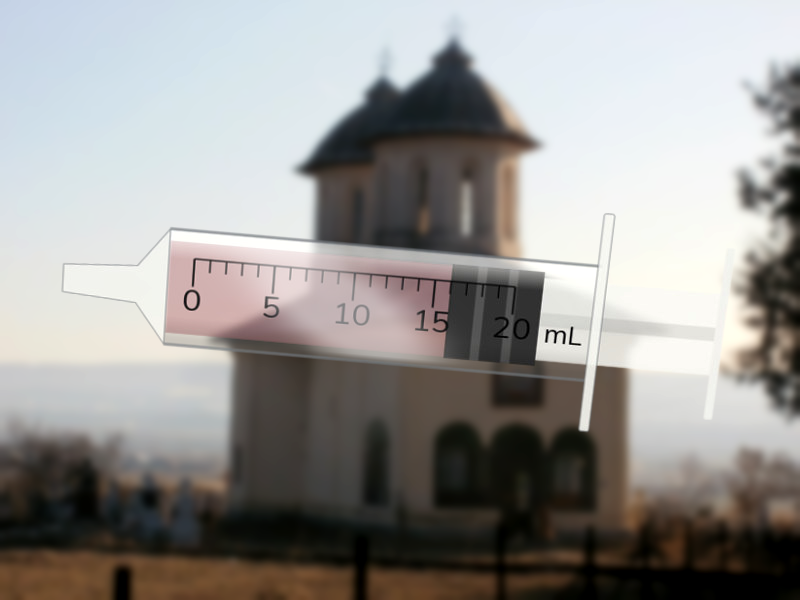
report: 16mL
